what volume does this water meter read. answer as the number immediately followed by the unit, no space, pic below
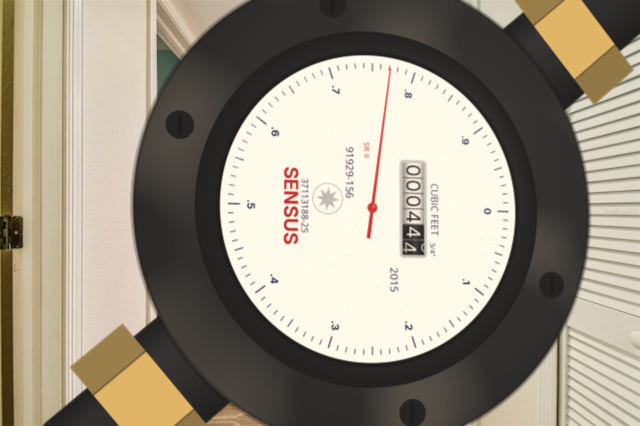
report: 443.77ft³
